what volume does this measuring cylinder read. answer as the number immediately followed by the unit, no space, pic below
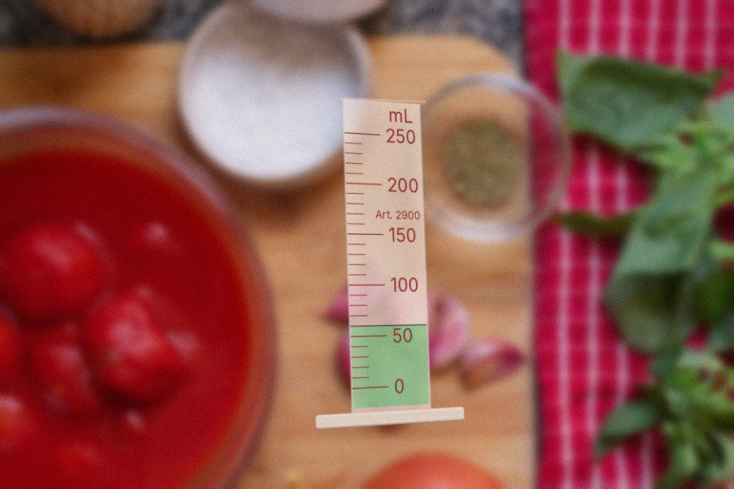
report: 60mL
